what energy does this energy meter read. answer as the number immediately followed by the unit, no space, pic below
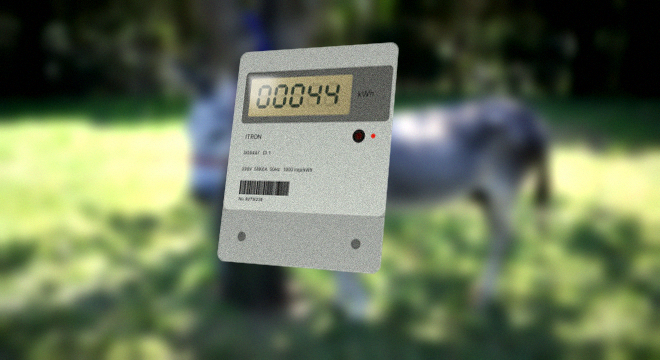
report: 44kWh
